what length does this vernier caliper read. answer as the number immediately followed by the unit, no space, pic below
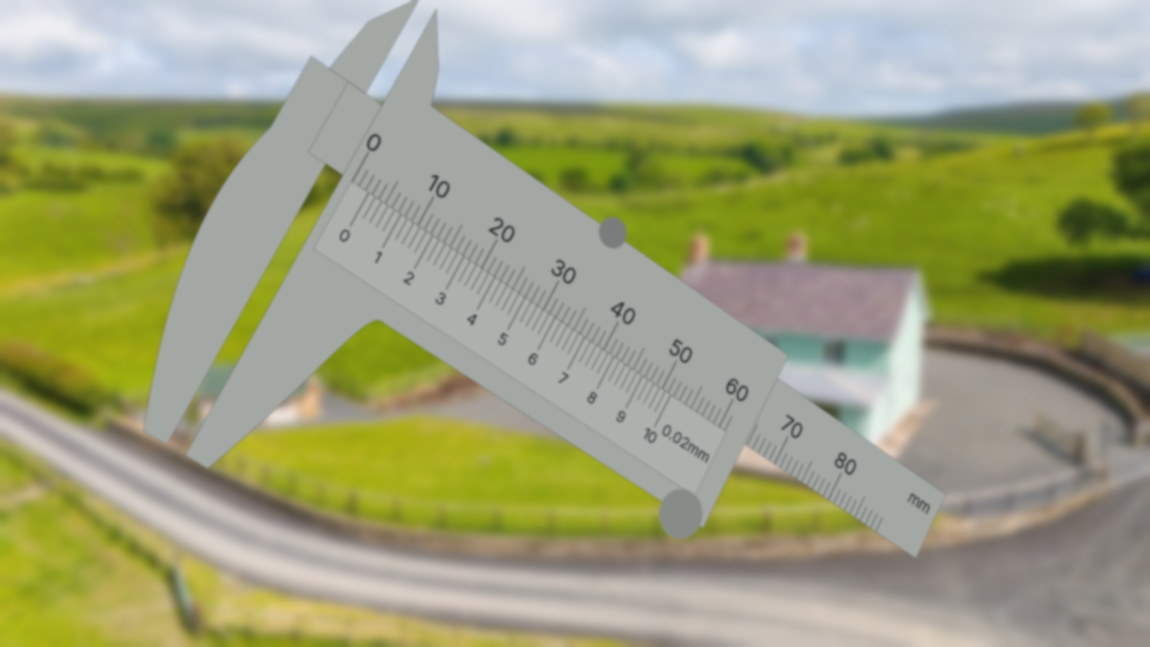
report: 2.5mm
